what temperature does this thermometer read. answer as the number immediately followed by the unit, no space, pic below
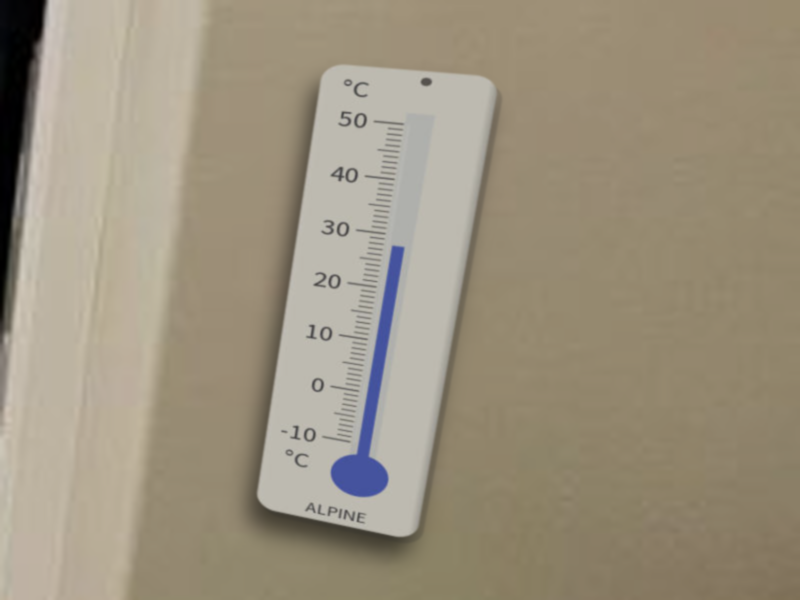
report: 28°C
